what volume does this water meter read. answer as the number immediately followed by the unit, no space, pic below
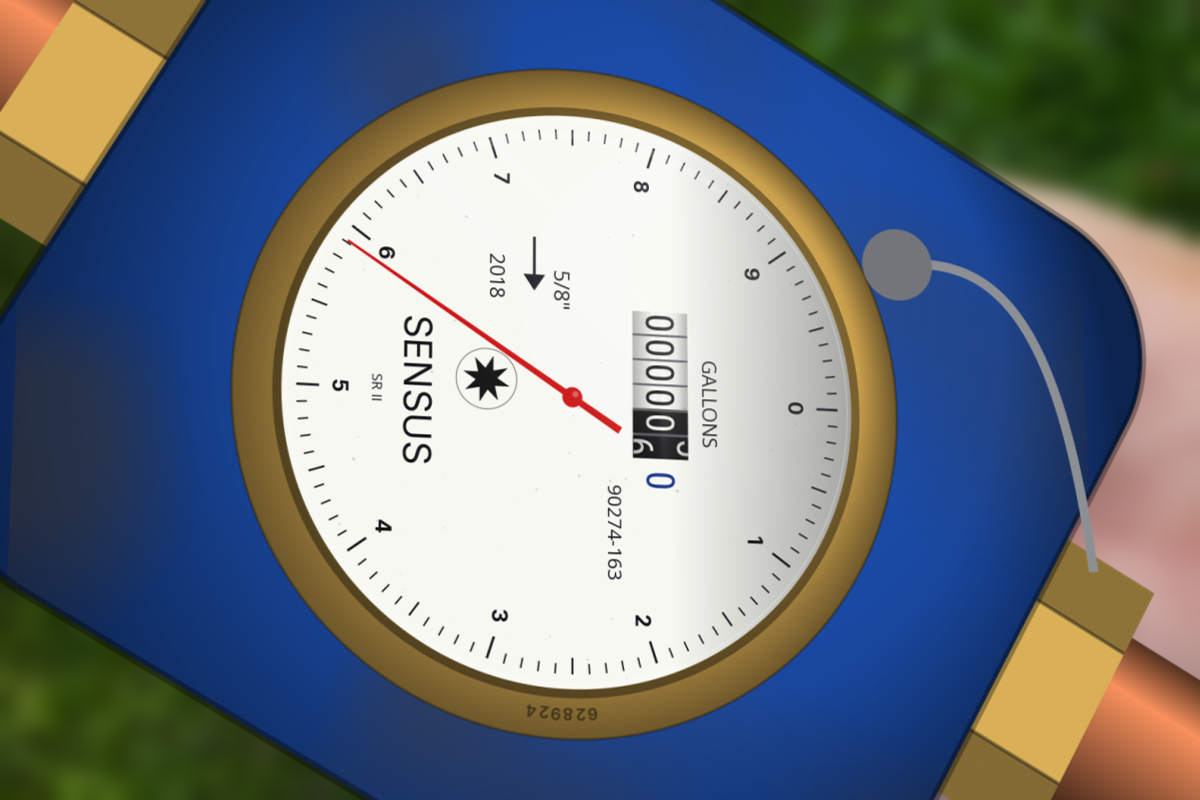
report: 55.9gal
